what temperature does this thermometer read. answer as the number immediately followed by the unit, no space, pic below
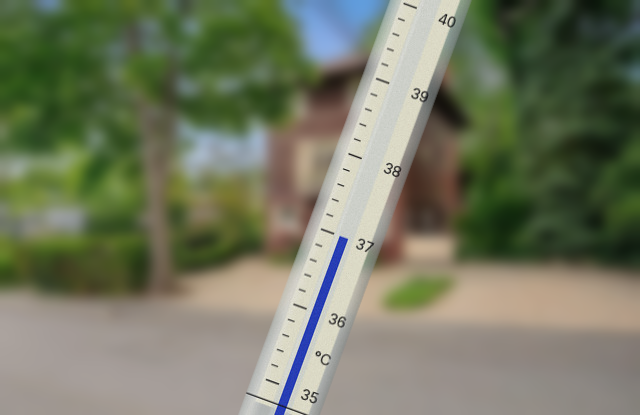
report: 37°C
